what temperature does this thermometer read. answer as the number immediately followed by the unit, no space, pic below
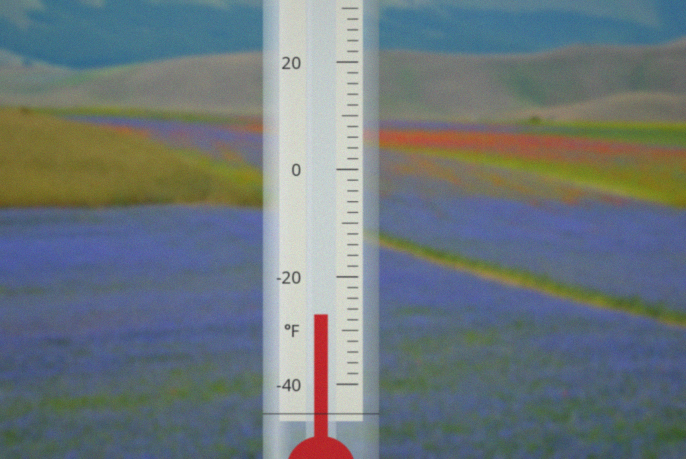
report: -27°F
